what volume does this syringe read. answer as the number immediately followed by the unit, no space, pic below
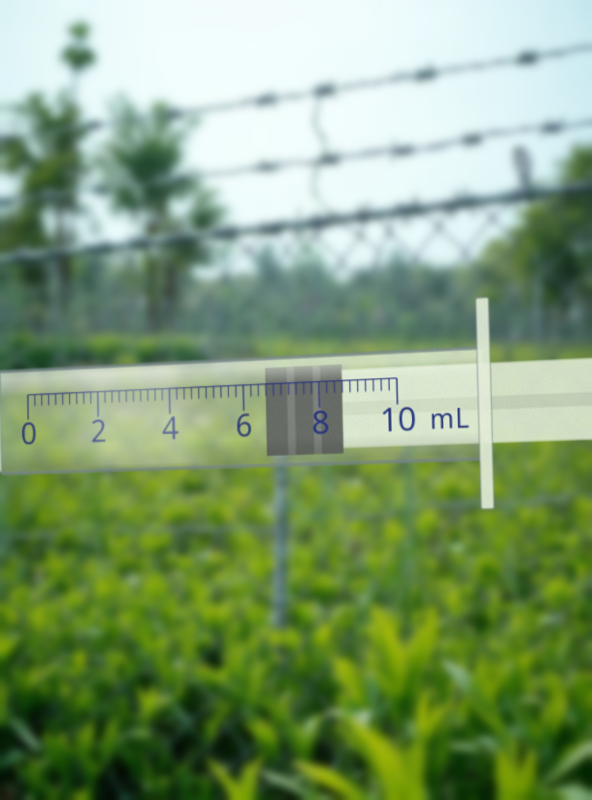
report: 6.6mL
